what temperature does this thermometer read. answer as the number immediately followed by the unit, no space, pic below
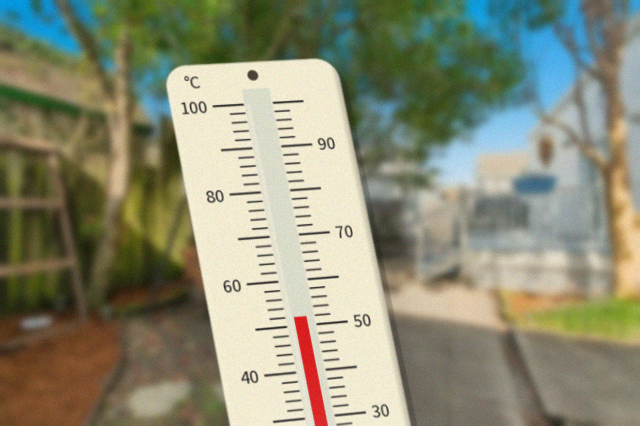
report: 52°C
